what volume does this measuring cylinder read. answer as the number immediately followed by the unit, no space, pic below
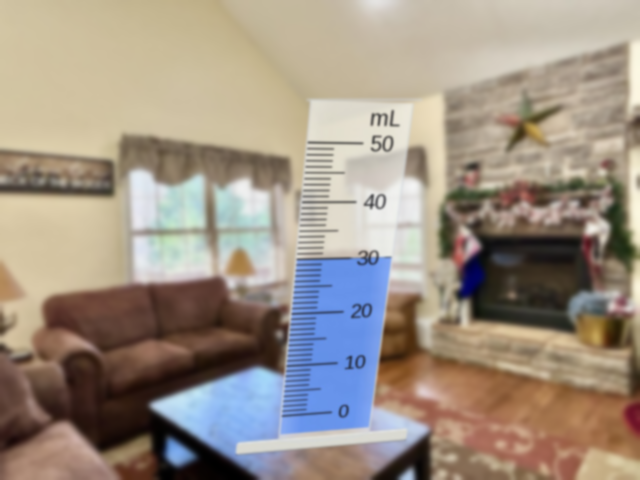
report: 30mL
